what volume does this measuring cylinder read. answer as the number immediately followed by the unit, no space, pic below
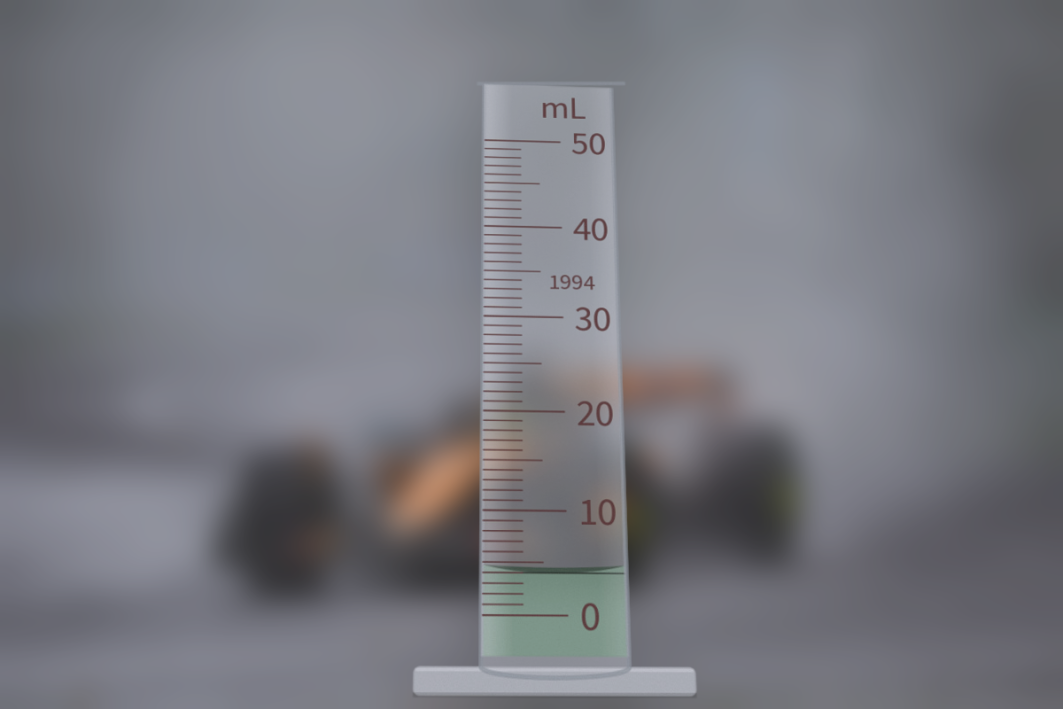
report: 4mL
